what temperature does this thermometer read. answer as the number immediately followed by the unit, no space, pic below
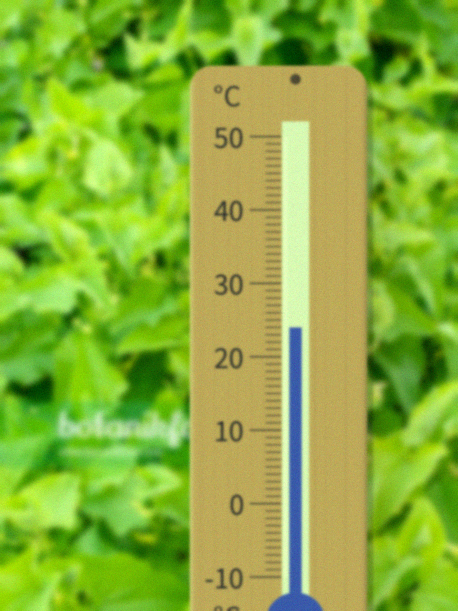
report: 24°C
